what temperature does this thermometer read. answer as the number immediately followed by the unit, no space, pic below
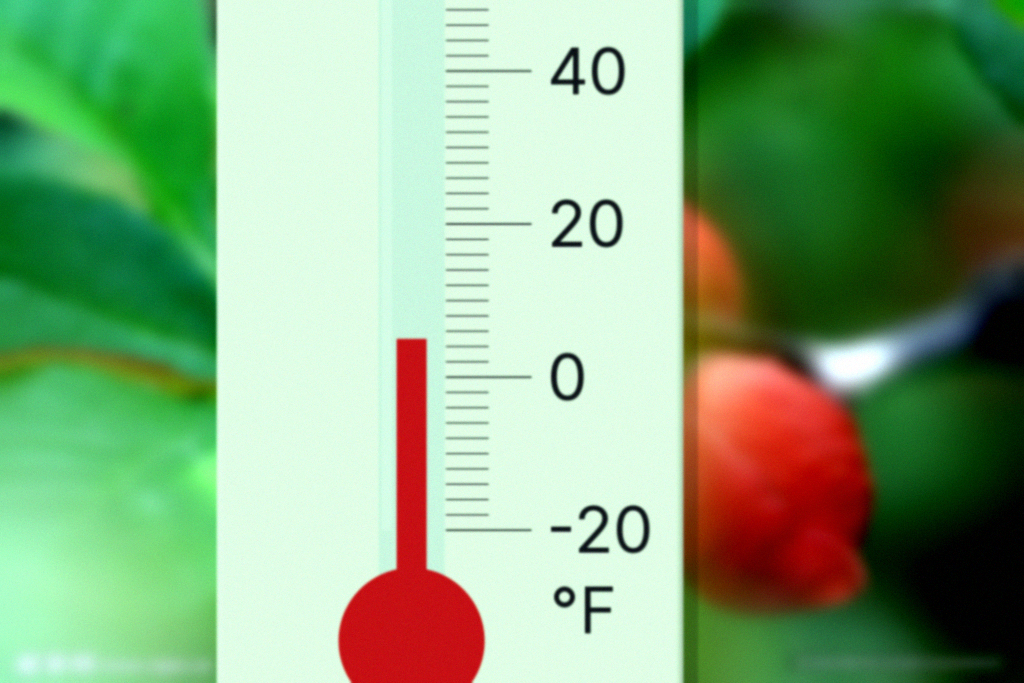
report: 5°F
